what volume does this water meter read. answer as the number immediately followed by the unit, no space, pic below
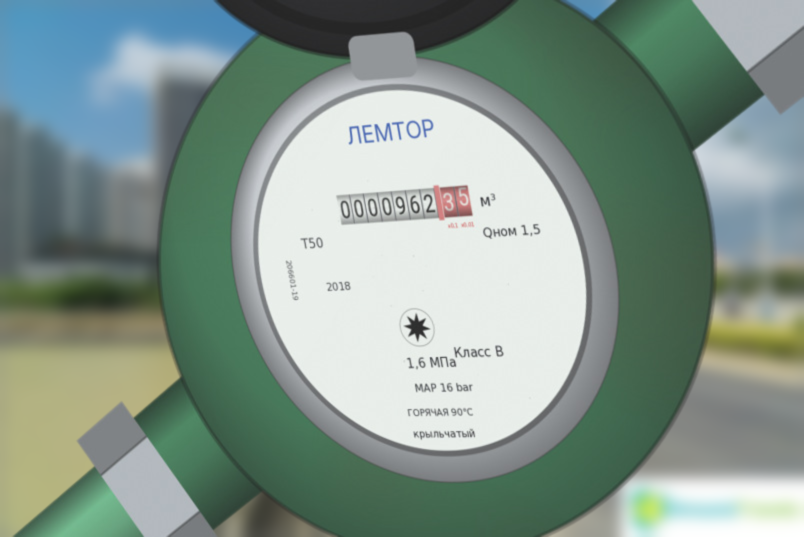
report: 962.35m³
